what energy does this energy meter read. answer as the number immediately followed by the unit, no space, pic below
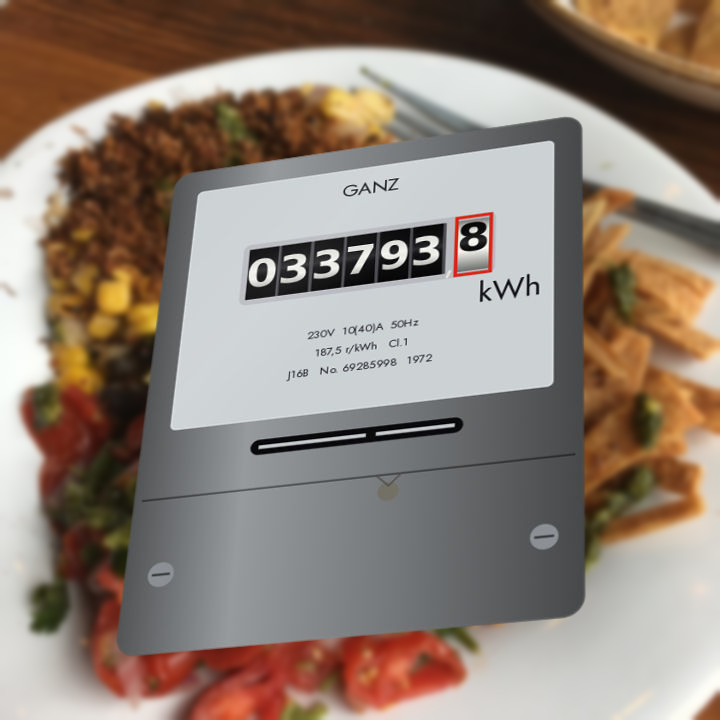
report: 33793.8kWh
